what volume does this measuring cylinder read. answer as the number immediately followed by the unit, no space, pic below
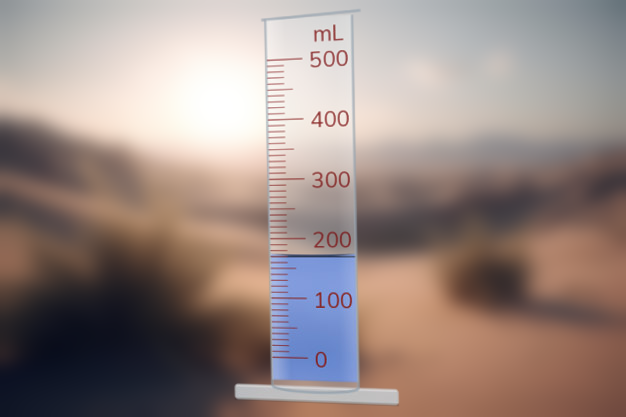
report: 170mL
